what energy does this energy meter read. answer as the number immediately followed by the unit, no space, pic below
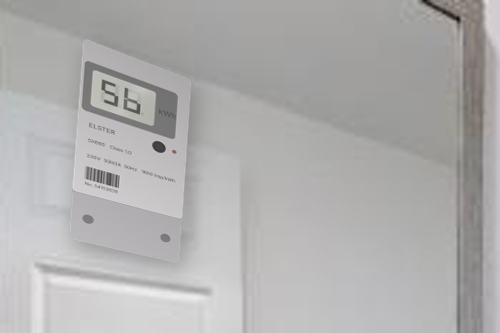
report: 56kWh
